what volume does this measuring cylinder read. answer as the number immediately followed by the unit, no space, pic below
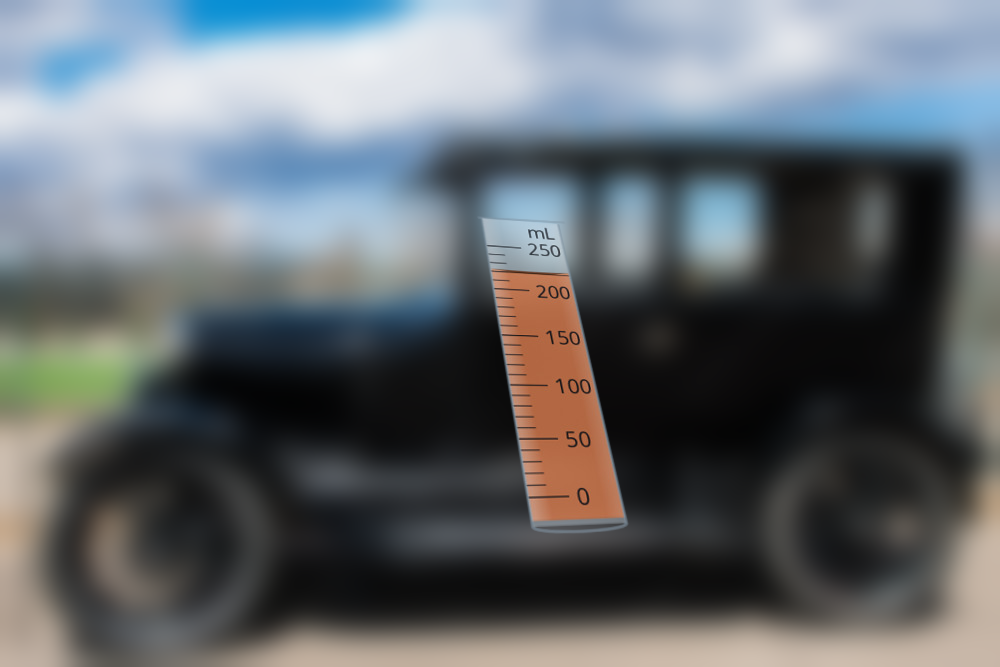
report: 220mL
